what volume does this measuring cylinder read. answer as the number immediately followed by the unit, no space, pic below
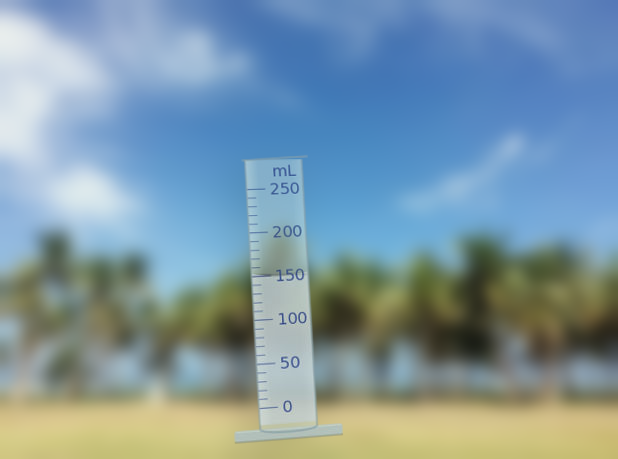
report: 150mL
